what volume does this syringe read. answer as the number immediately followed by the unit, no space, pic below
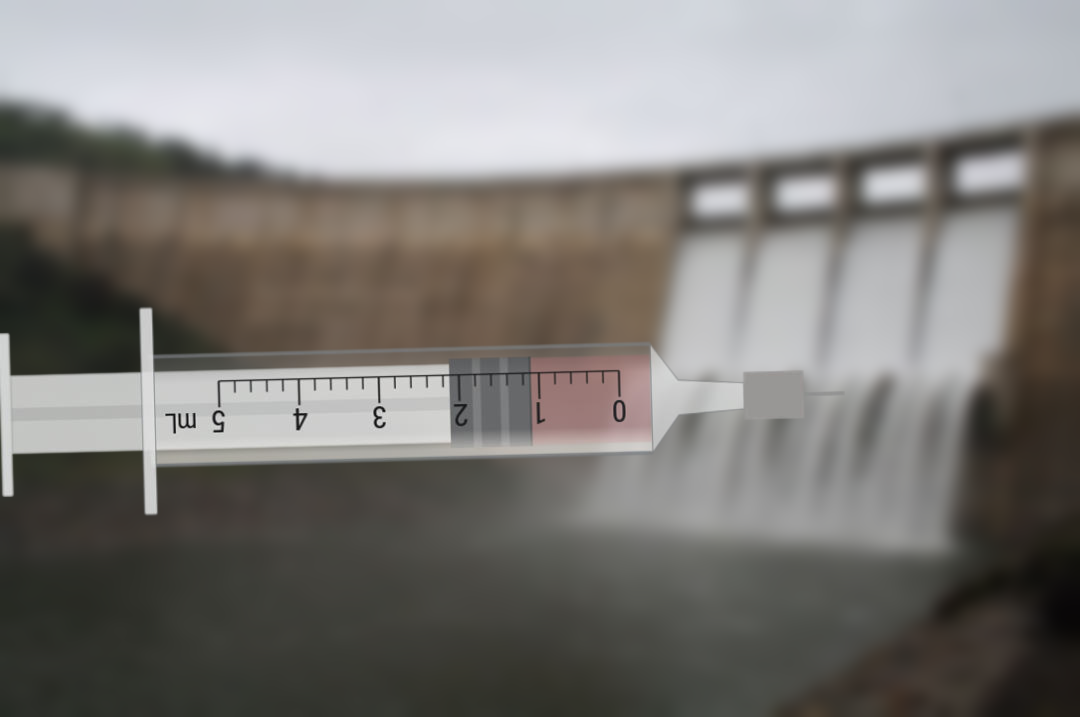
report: 1.1mL
